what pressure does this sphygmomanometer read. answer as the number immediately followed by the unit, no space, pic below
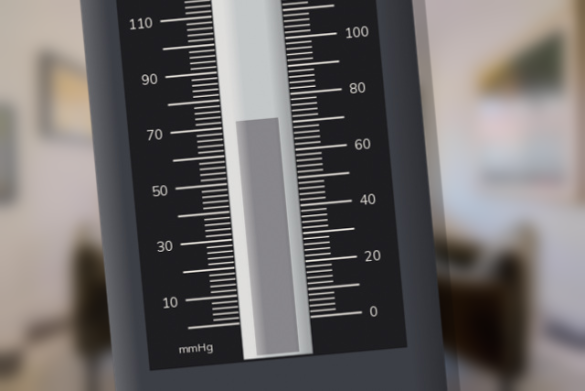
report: 72mmHg
